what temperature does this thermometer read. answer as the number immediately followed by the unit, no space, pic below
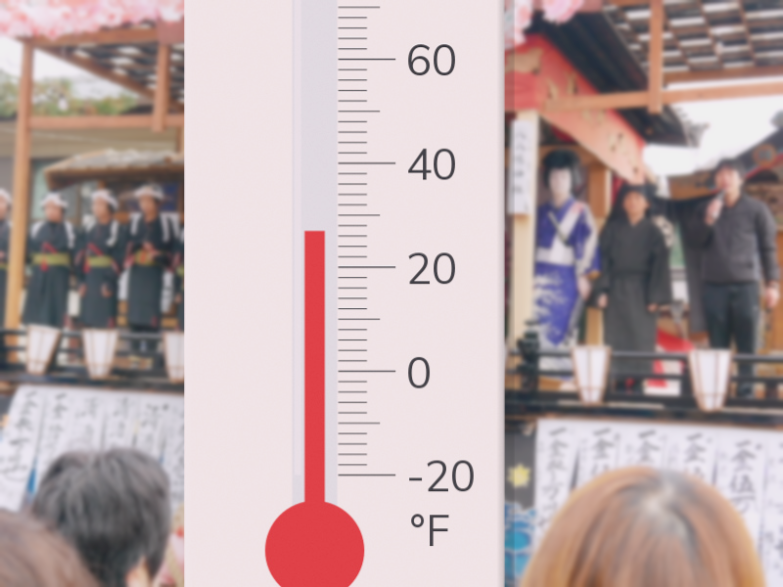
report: 27°F
